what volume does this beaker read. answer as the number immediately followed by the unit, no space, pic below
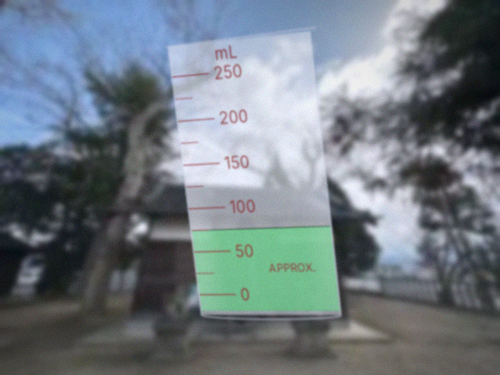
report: 75mL
